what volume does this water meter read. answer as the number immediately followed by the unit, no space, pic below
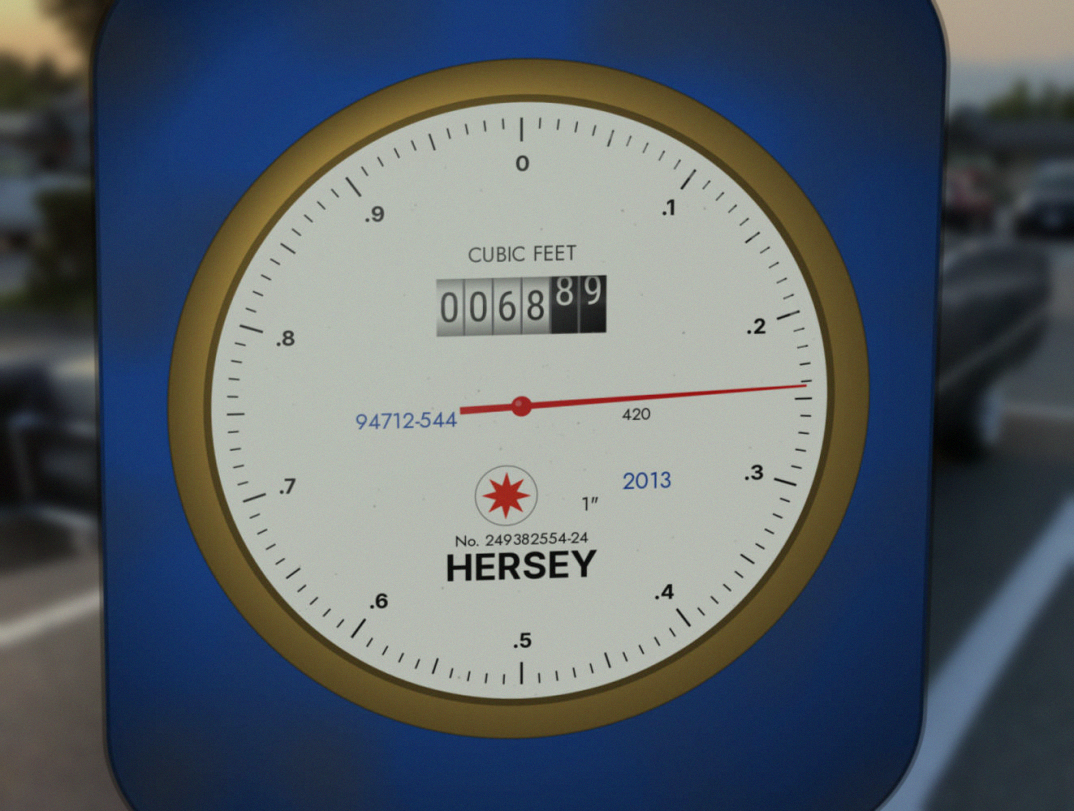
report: 6889.24ft³
